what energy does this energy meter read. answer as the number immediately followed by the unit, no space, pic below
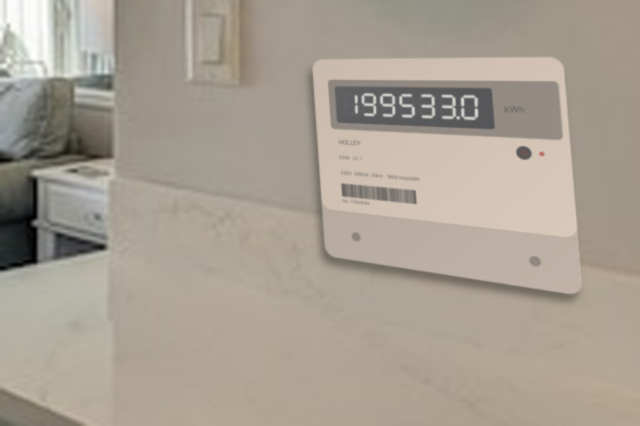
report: 199533.0kWh
